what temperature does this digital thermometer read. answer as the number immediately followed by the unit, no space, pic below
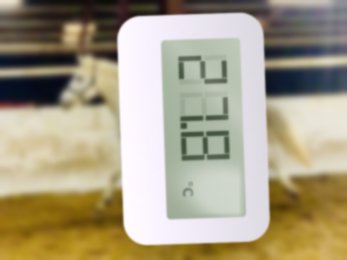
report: 27.8°C
